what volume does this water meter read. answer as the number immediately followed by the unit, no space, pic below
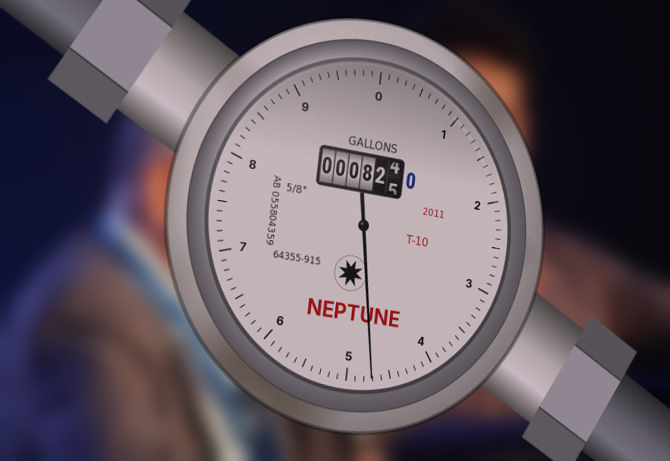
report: 8244.7gal
